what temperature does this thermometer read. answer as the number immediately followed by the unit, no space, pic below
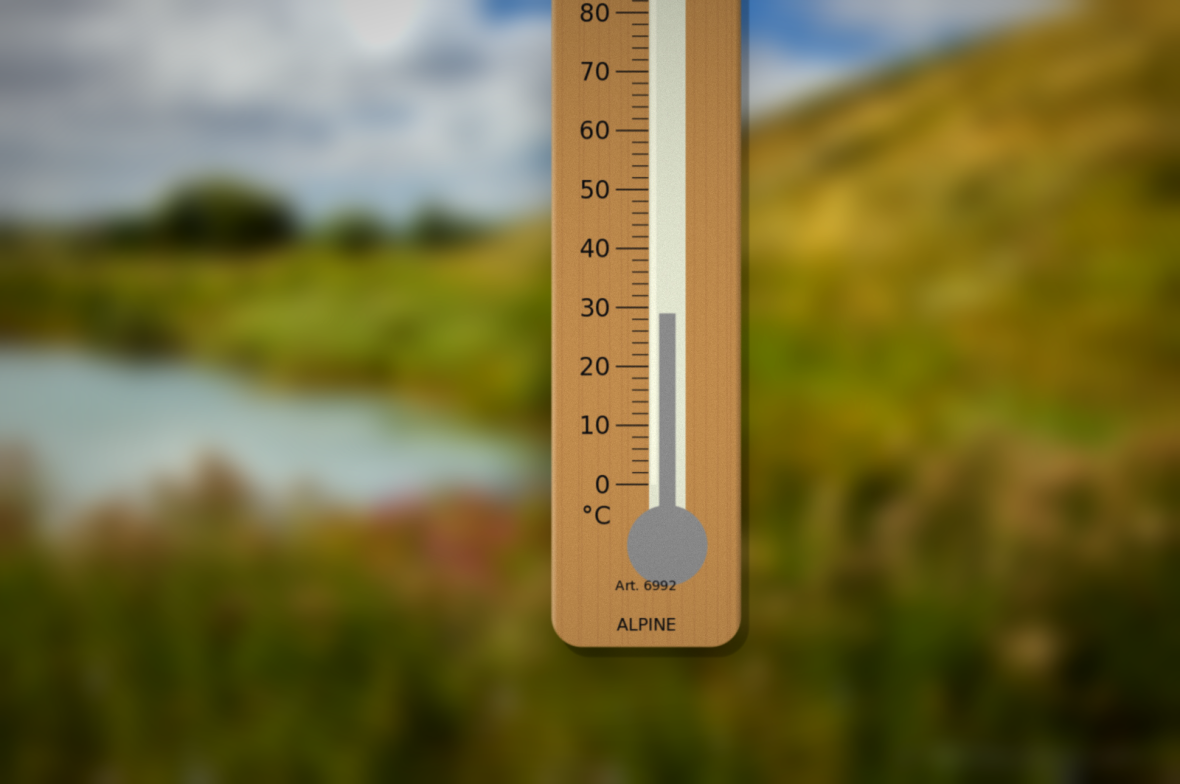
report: 29°C
